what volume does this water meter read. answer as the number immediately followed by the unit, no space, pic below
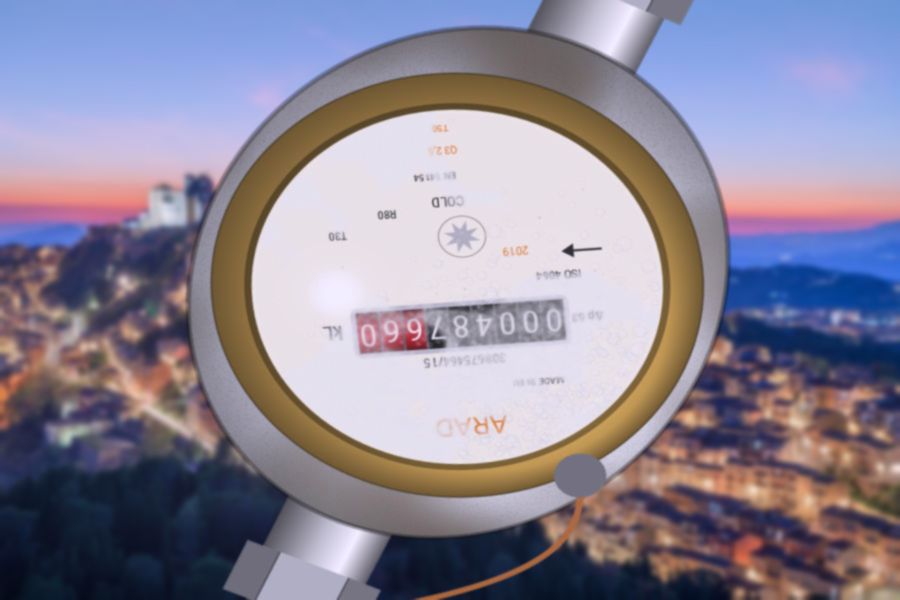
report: 487.660kL
